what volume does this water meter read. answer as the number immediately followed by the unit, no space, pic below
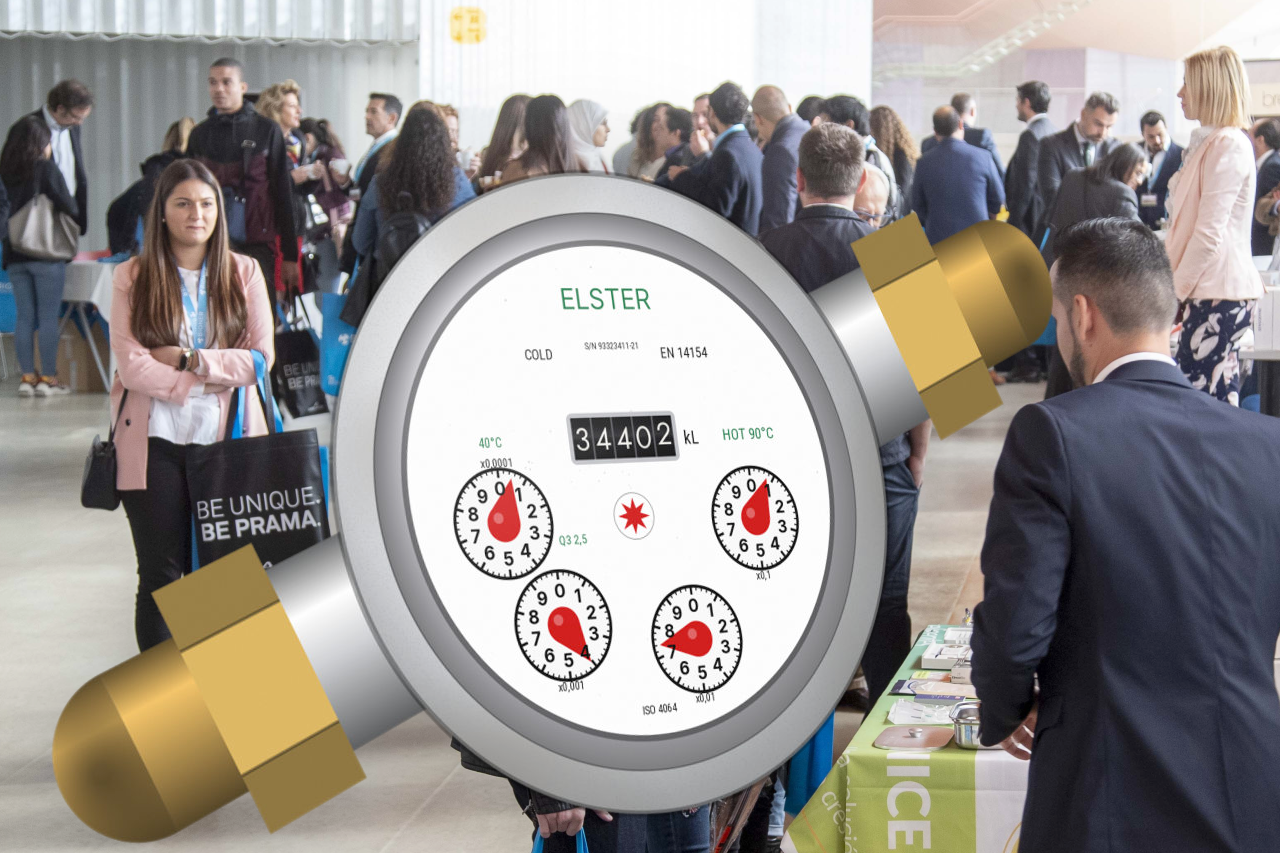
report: 34402.0740kL
